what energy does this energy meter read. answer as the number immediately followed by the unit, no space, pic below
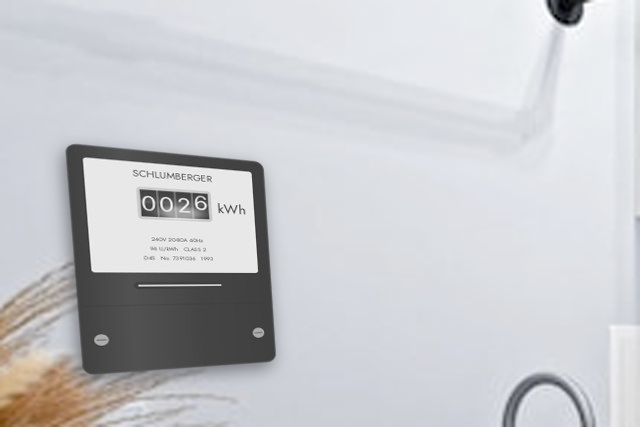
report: 26kWh
